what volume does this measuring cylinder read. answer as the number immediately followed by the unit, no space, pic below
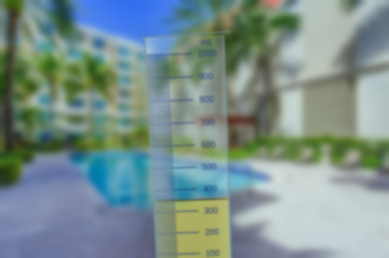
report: 350mL
